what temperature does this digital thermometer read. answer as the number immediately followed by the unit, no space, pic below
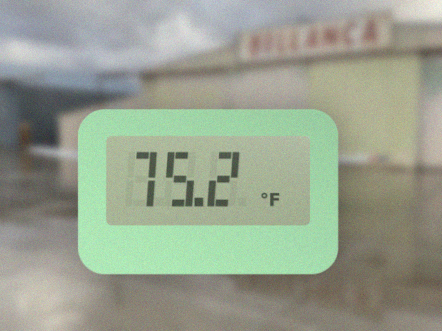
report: 75.2°F
